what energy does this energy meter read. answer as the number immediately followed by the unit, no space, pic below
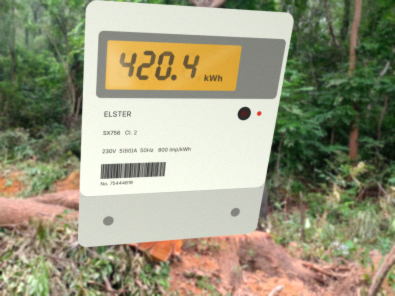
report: 420.4kWh
